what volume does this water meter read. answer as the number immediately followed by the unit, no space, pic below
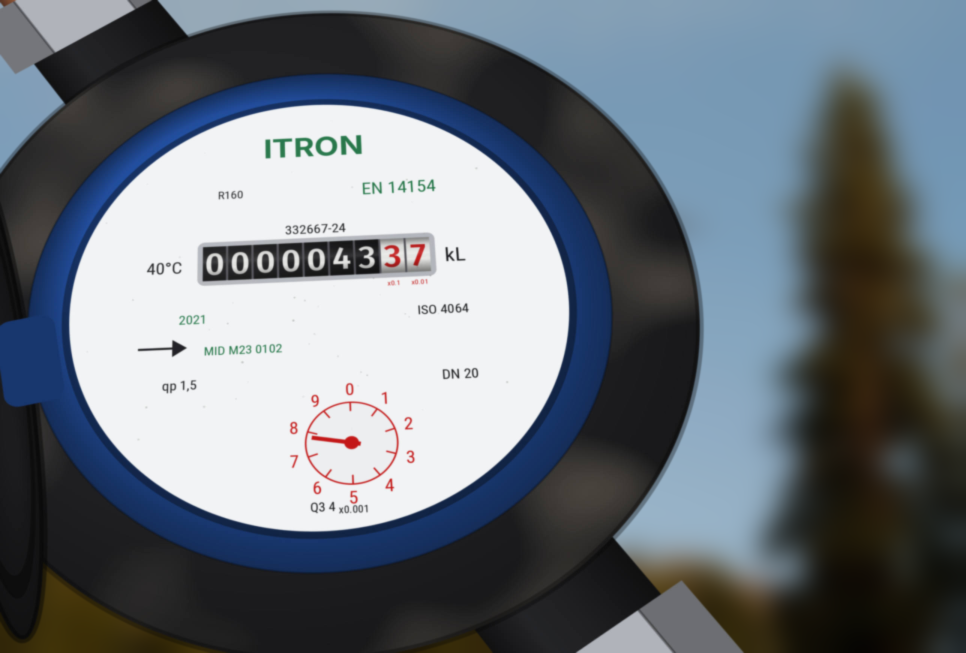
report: 43.377kL
